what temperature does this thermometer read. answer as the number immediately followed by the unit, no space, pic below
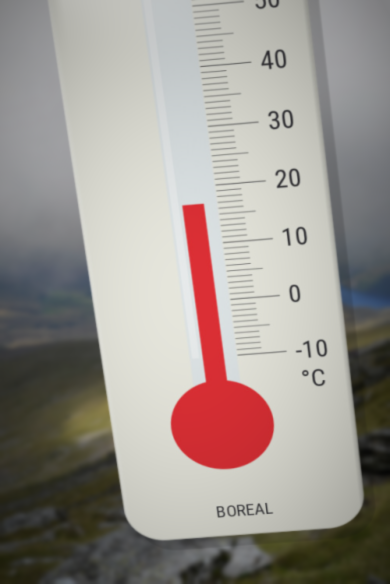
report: 17°C
